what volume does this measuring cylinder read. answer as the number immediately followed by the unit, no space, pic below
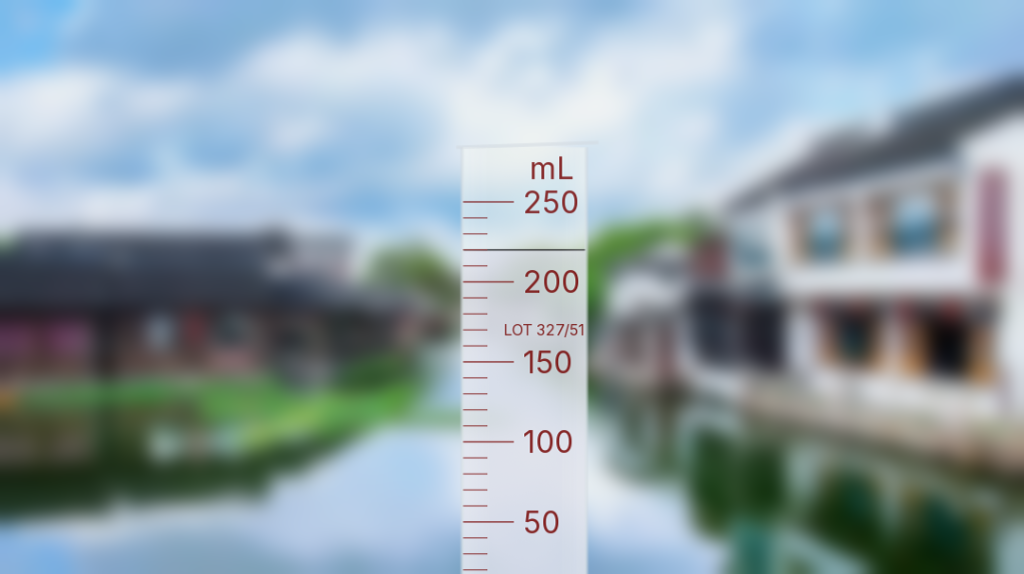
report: 220mL
